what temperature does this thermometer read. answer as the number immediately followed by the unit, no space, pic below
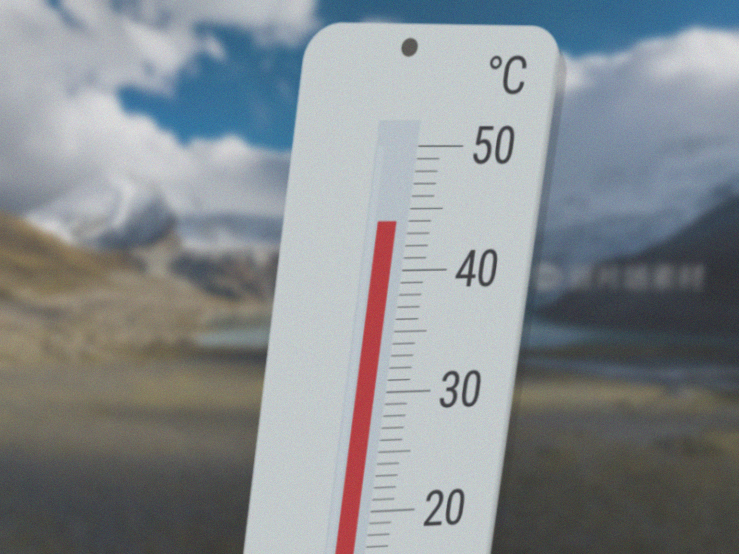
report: 44°C
